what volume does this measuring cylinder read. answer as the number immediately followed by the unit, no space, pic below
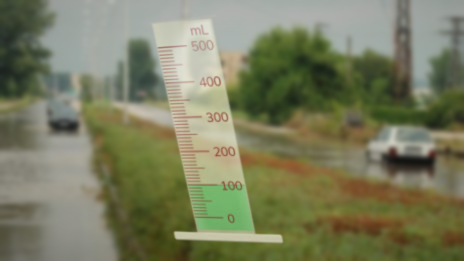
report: 100mL
